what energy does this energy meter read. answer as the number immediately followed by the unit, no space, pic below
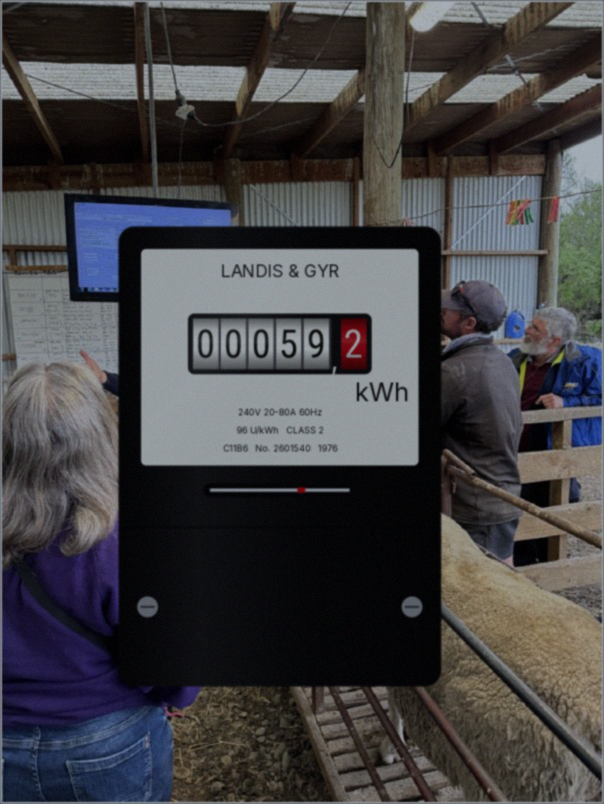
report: 59.2kWh
